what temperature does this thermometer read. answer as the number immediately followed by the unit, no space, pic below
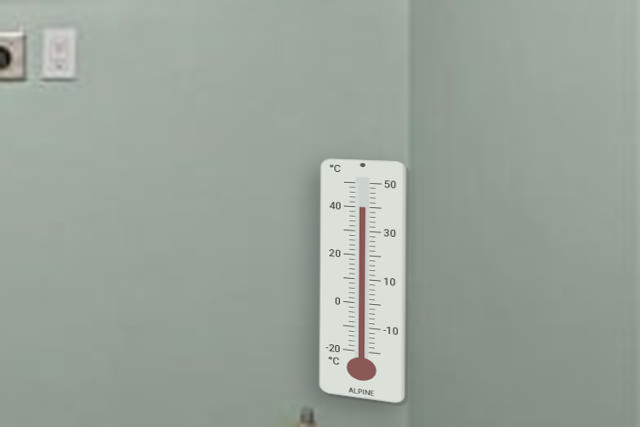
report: 40°C
